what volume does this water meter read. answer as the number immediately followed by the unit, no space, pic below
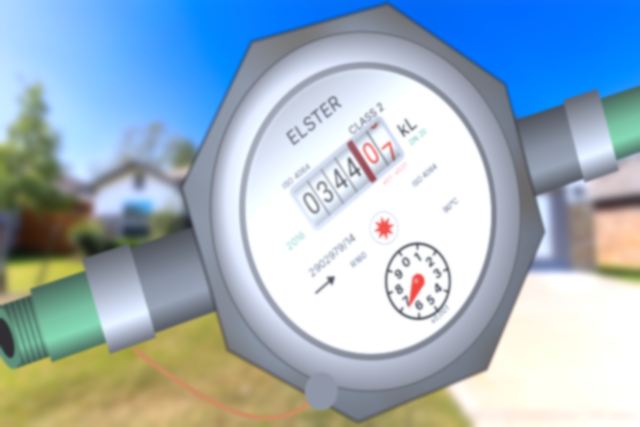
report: 344.066kL
